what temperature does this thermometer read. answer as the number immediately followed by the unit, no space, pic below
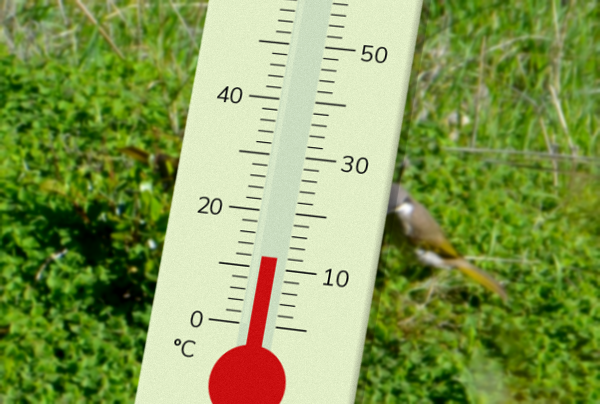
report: 12°C
